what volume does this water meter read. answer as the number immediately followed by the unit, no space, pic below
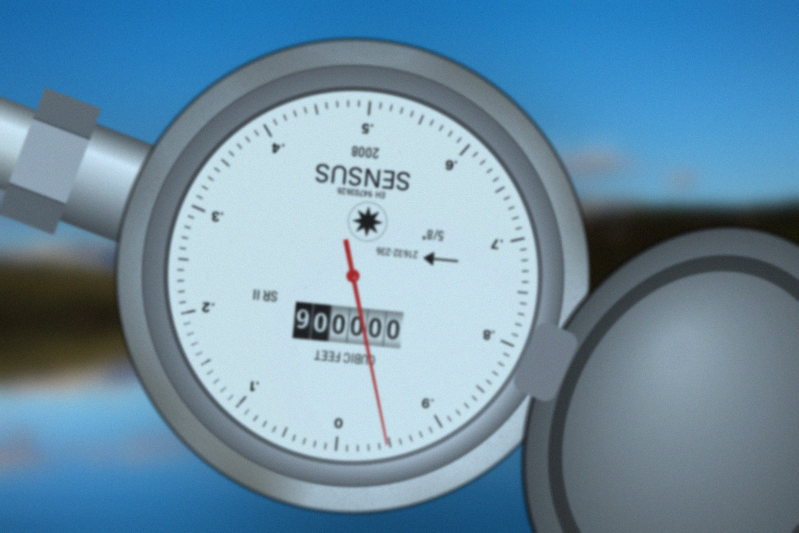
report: 5.95ft³
